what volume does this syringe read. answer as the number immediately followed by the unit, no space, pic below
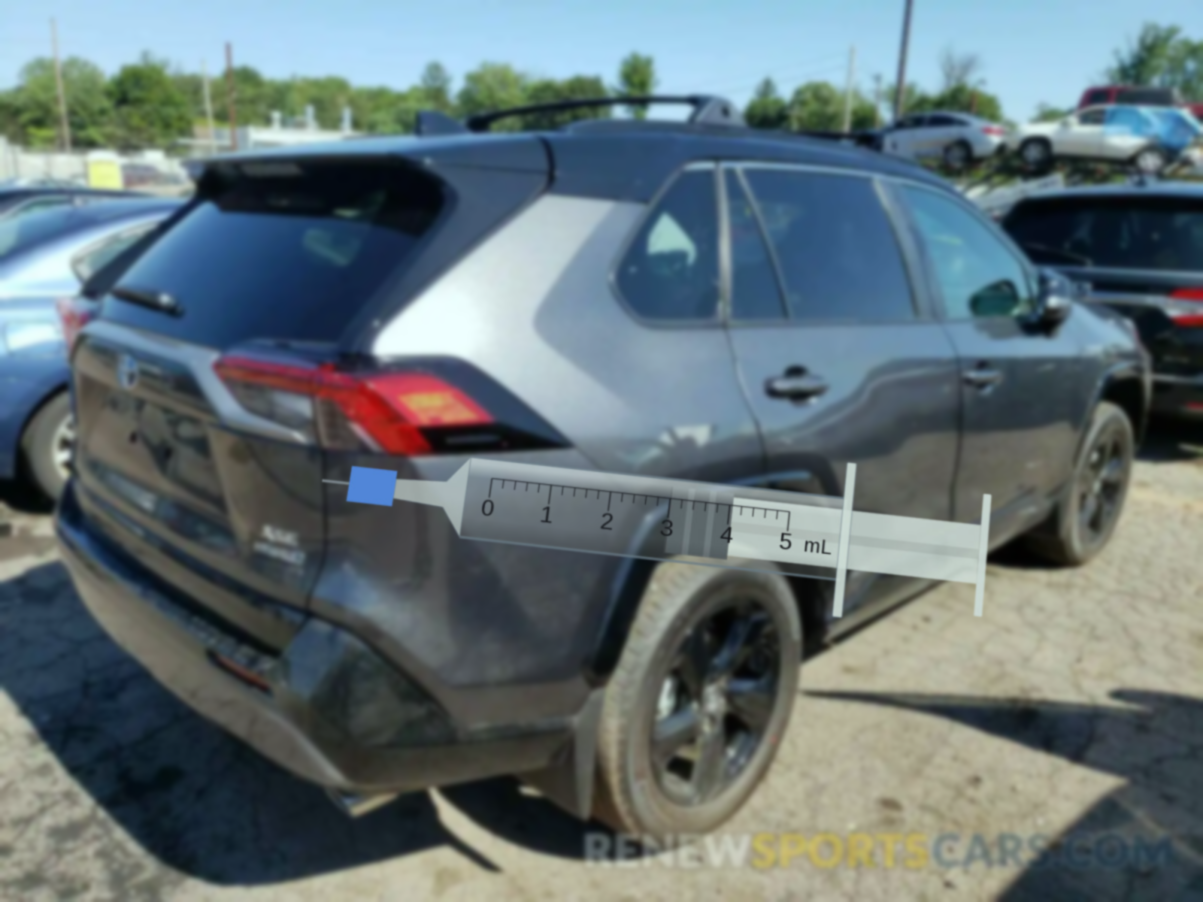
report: 3mL
